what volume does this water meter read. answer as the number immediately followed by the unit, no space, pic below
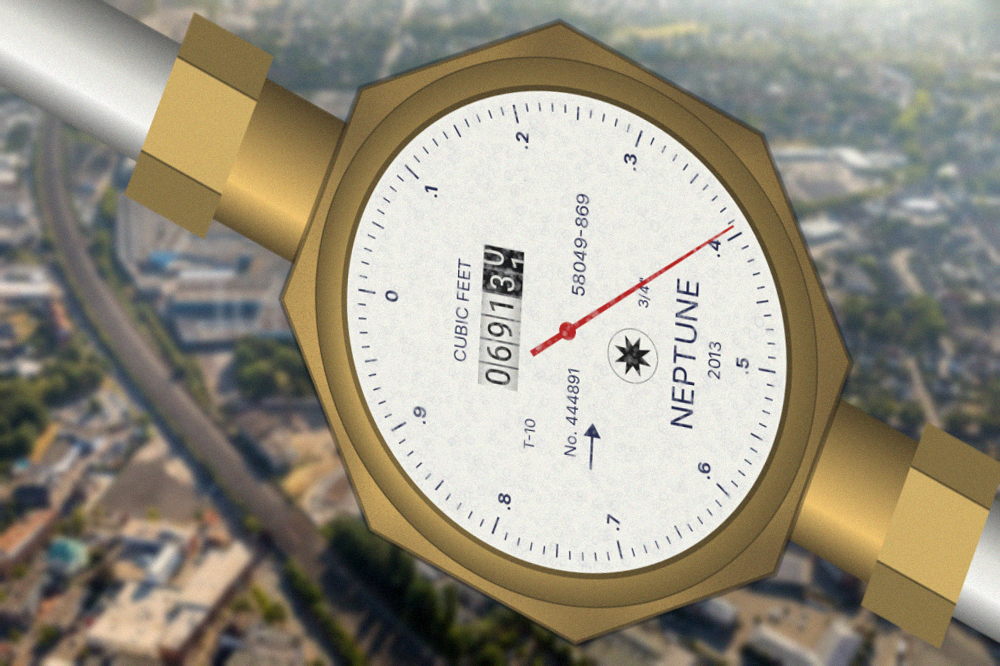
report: 69130.39ft³
